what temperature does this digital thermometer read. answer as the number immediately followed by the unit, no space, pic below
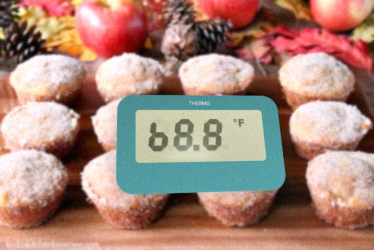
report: 68.8°F
